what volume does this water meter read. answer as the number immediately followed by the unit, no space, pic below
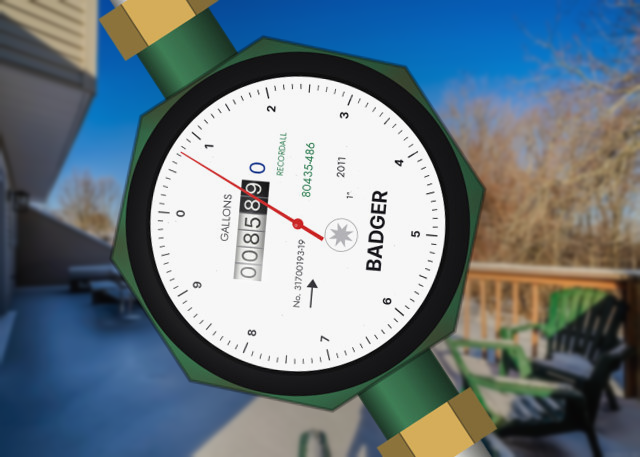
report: 85890.7gal
